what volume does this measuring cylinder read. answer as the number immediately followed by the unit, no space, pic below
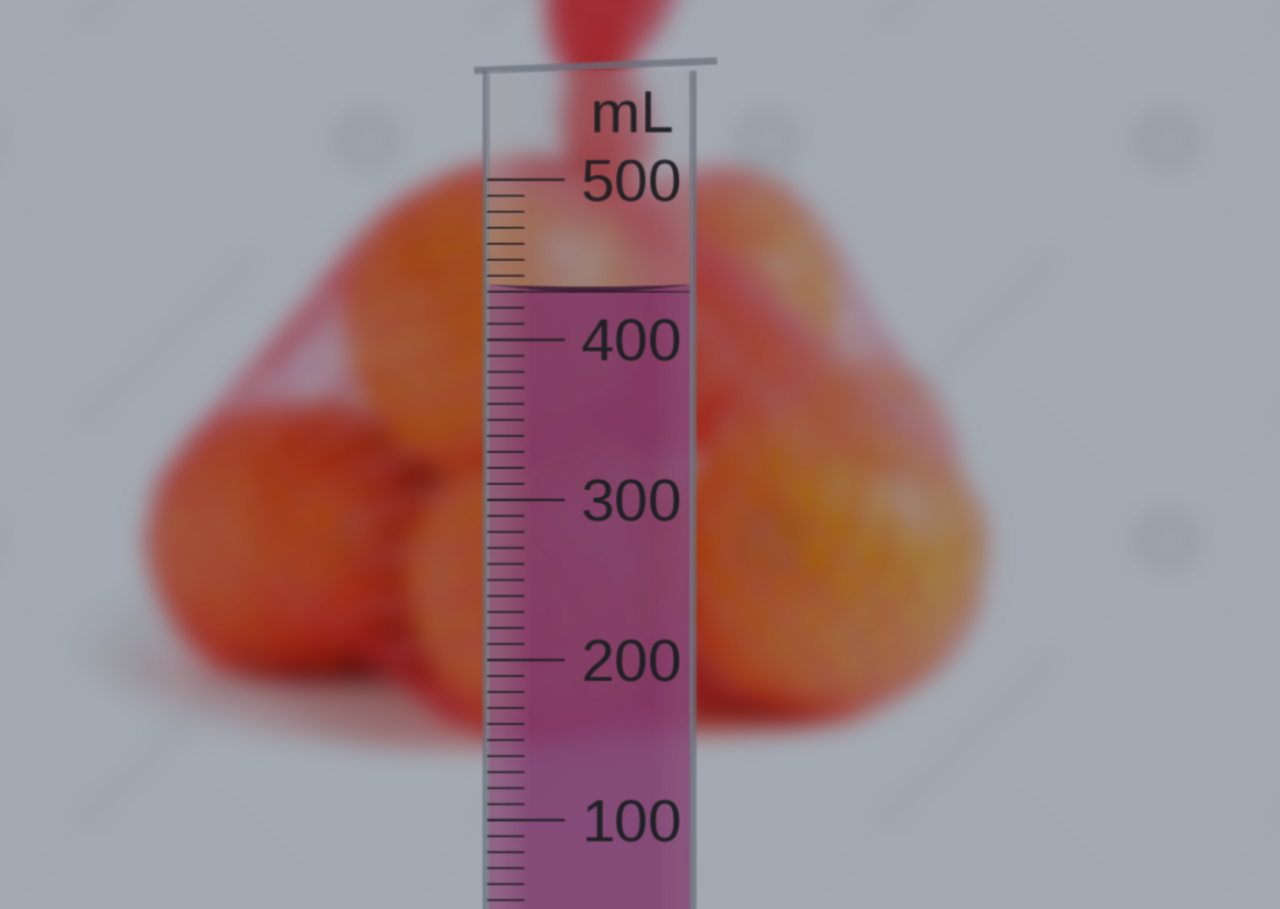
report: 430mL
